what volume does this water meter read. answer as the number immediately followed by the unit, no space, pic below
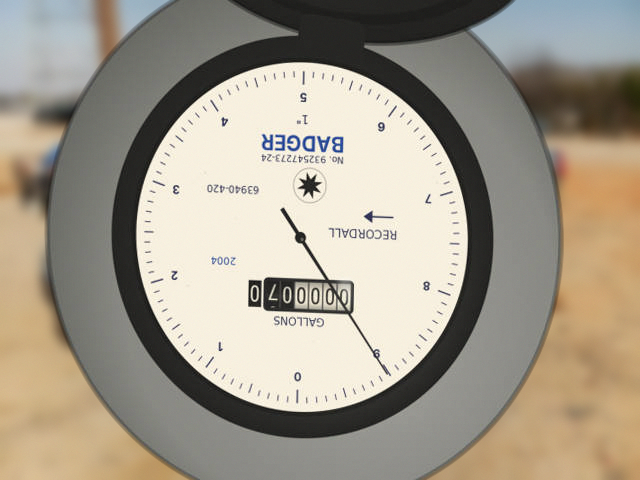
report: 69.0gal
